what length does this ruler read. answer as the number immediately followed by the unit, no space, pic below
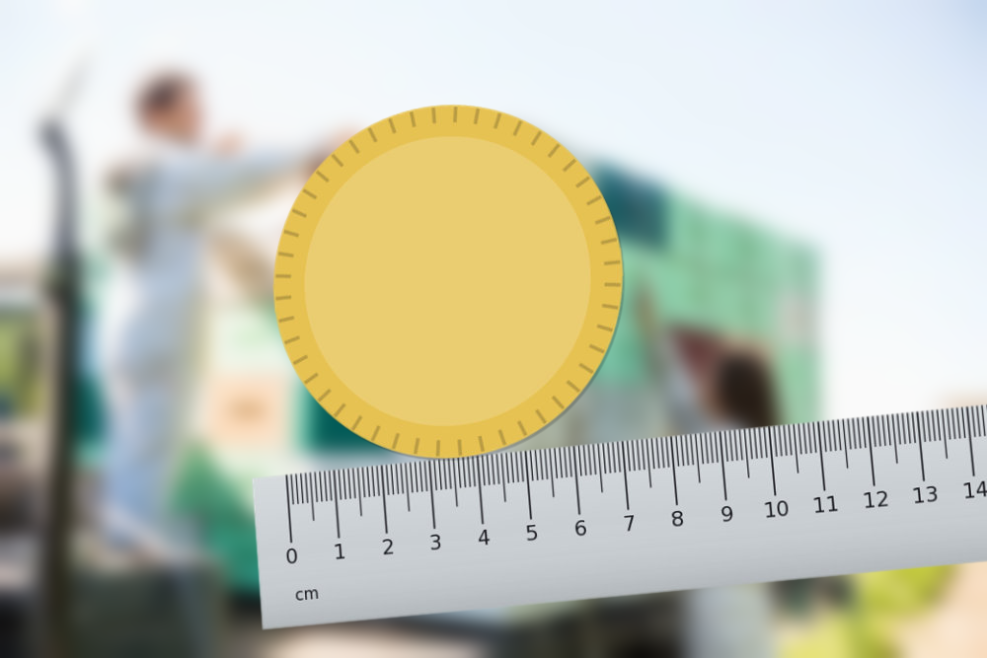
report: 7.3cm
